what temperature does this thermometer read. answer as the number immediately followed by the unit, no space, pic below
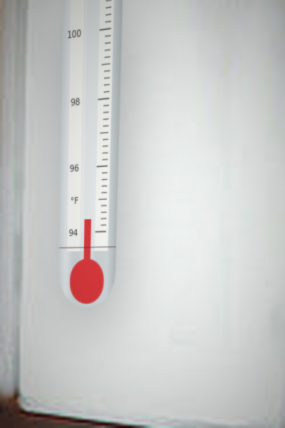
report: 94.4°F
